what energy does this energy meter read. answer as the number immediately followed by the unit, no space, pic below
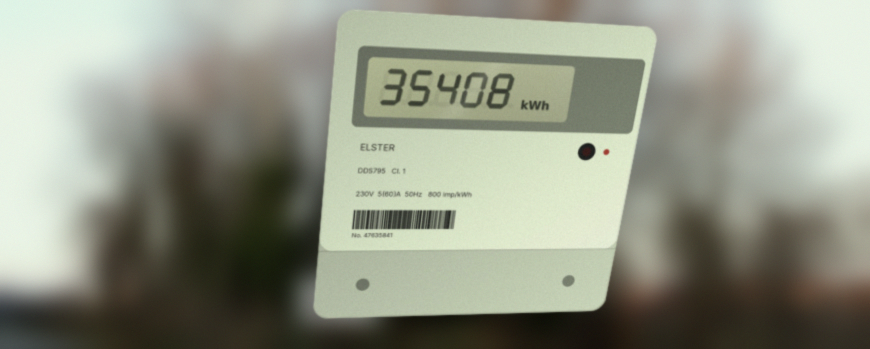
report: 35408kWh
